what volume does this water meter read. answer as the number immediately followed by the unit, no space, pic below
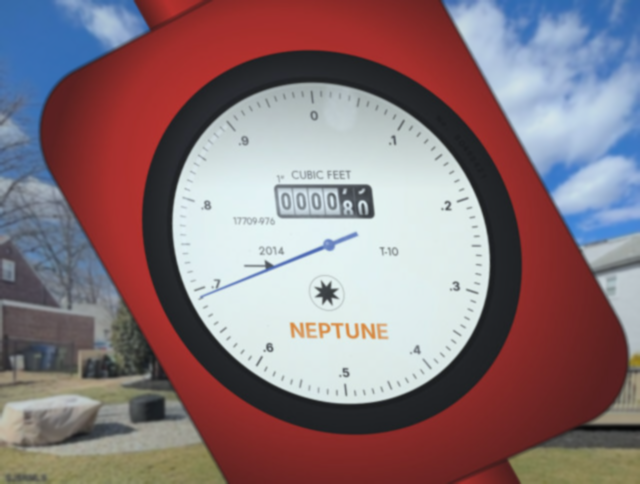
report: 79.69ft³
